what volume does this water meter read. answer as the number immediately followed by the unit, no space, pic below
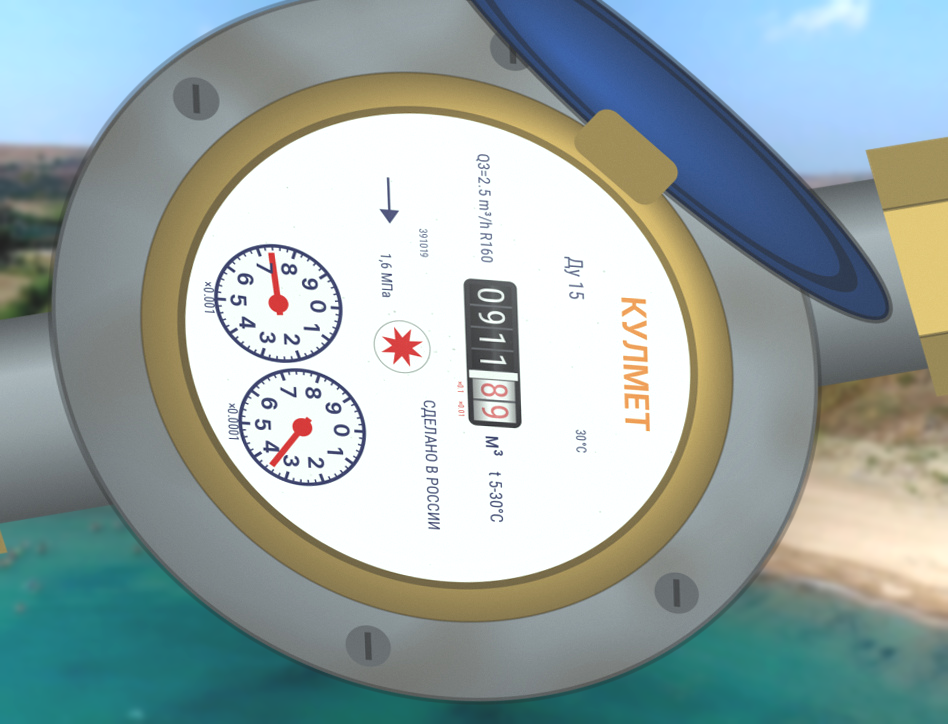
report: 911.8973m³
